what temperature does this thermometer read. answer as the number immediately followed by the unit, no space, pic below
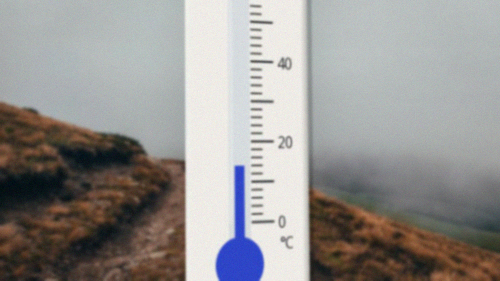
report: 14°C
